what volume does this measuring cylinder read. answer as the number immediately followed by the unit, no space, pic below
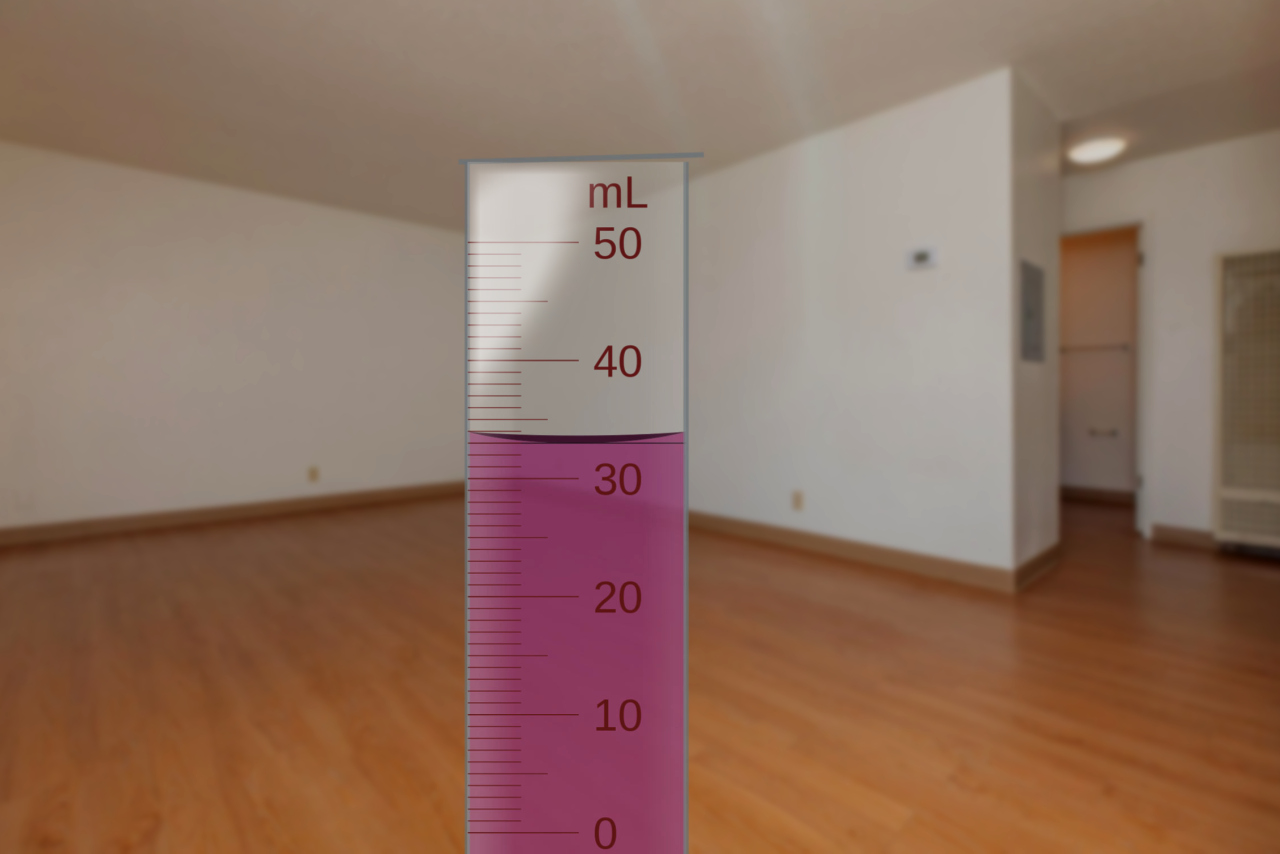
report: 33mL
